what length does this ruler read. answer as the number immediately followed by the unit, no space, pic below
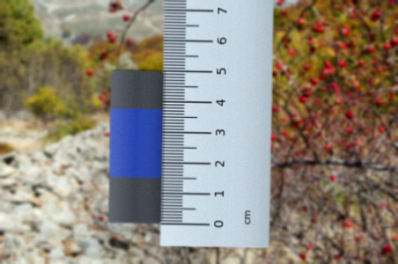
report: 5cm
